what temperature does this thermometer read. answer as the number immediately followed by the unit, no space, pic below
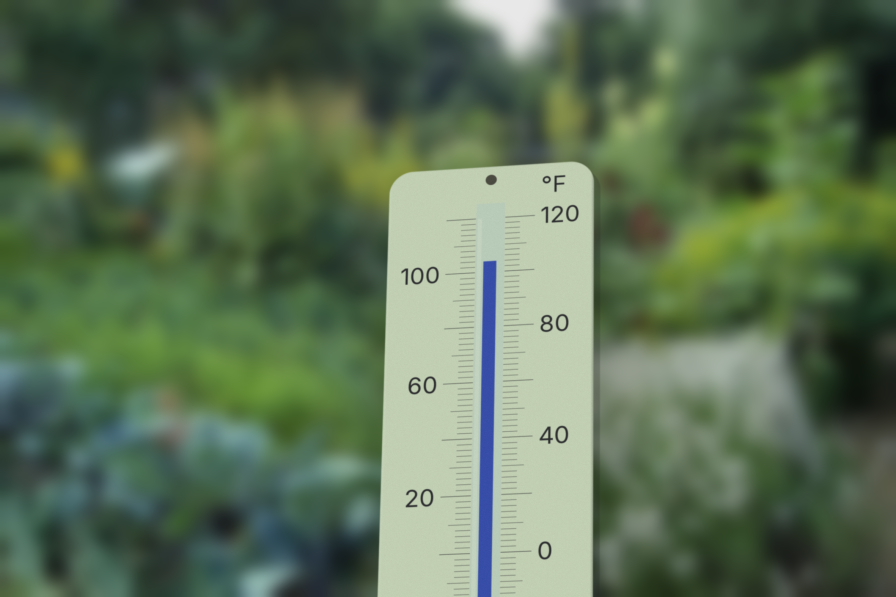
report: 104°F
